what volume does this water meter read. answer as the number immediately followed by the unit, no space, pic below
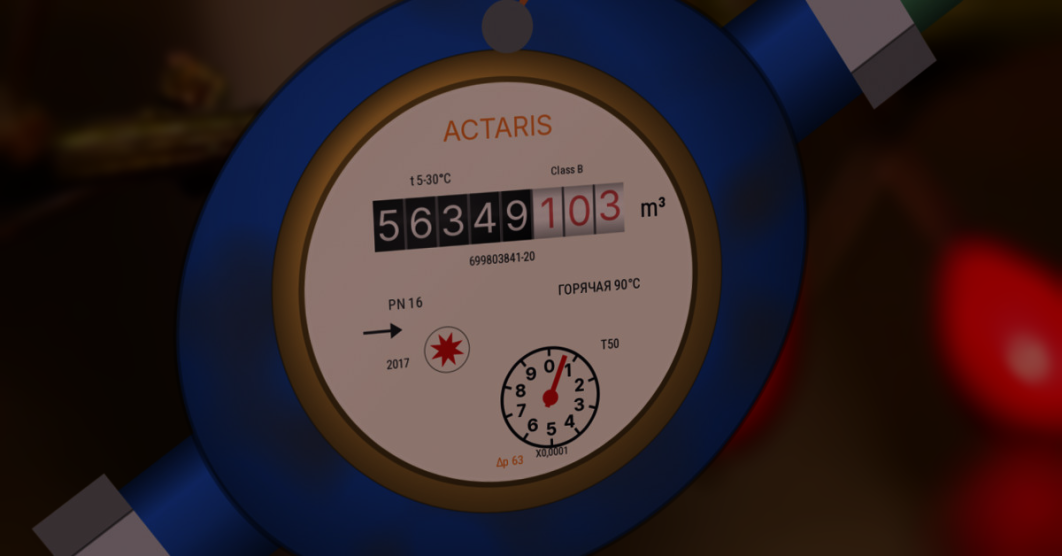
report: 56349.1030m³
